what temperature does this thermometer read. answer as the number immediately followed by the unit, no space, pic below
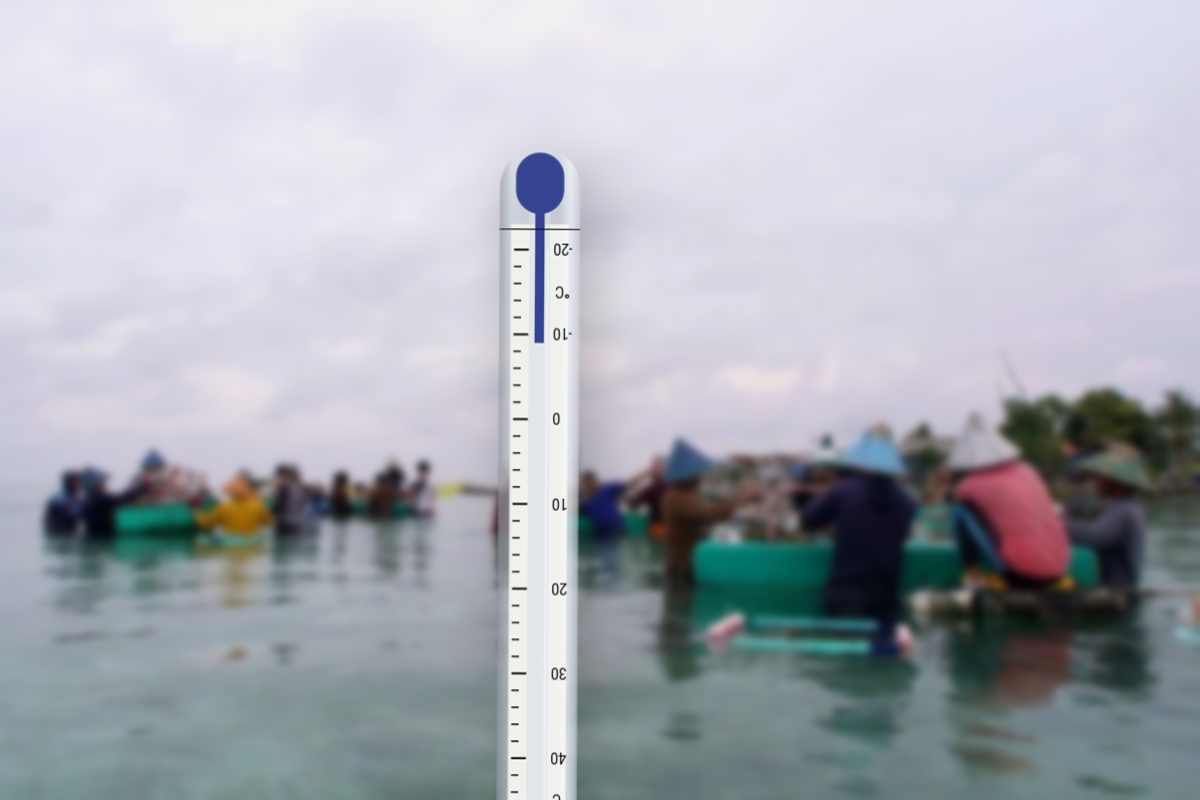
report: -9°C
